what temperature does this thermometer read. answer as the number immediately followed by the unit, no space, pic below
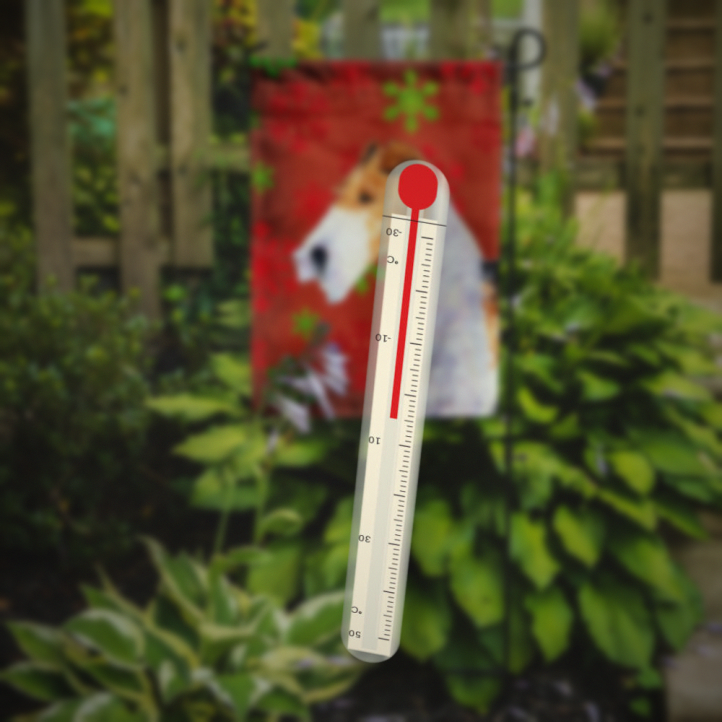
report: 5°C
